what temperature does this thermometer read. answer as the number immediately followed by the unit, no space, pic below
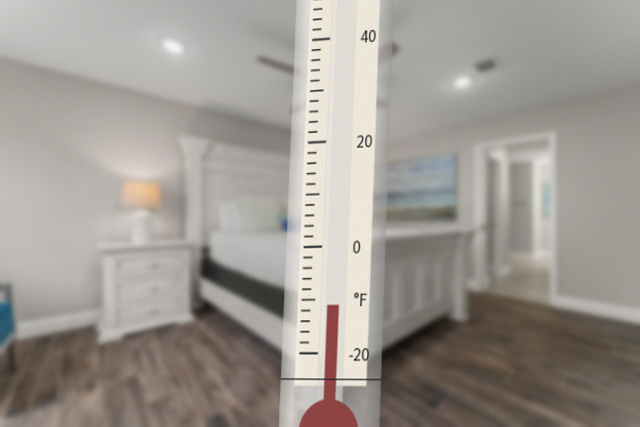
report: -11°F
